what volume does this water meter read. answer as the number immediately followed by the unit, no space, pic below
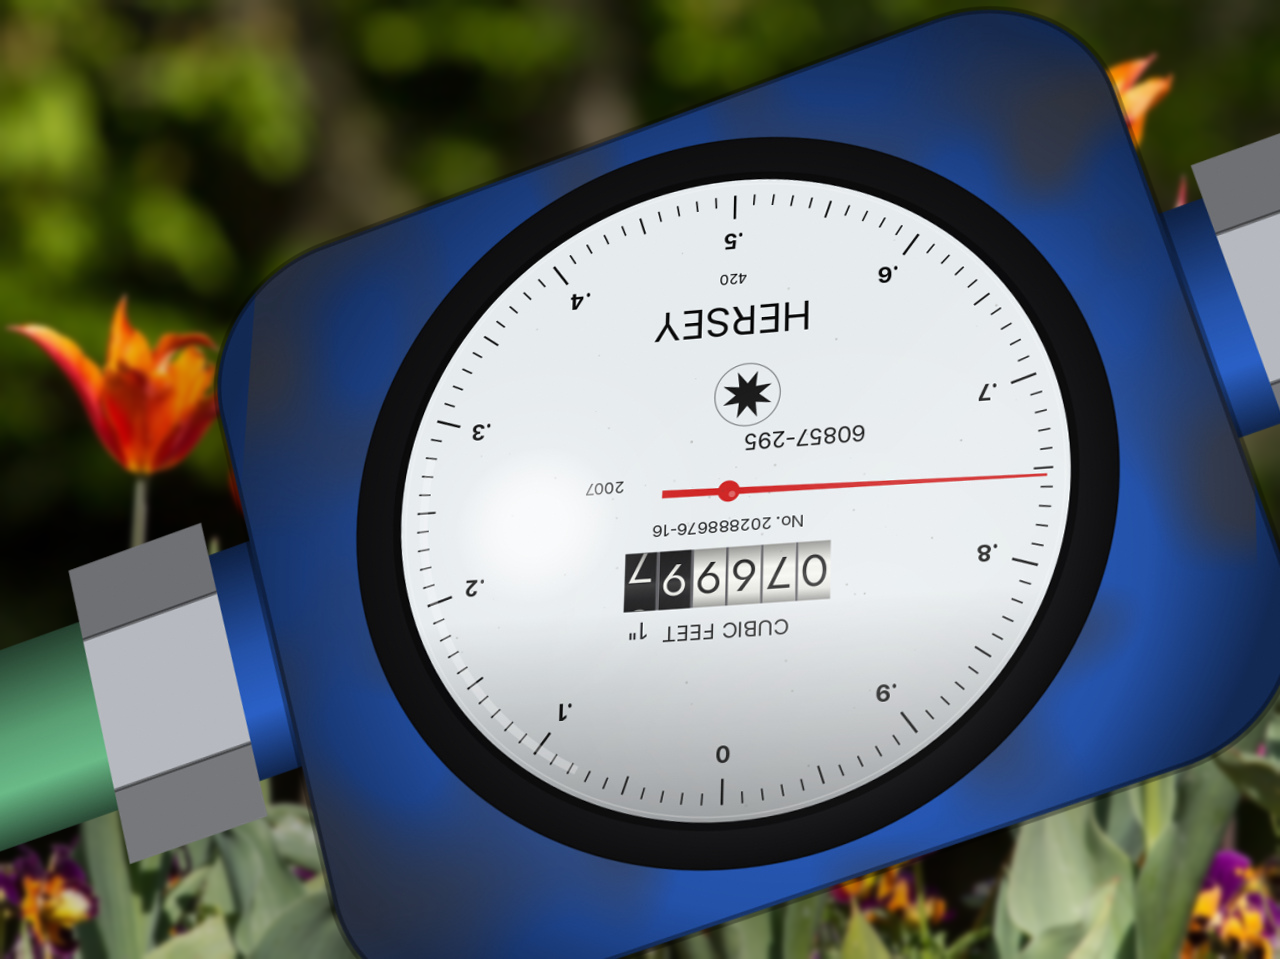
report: 76996.75ft³
